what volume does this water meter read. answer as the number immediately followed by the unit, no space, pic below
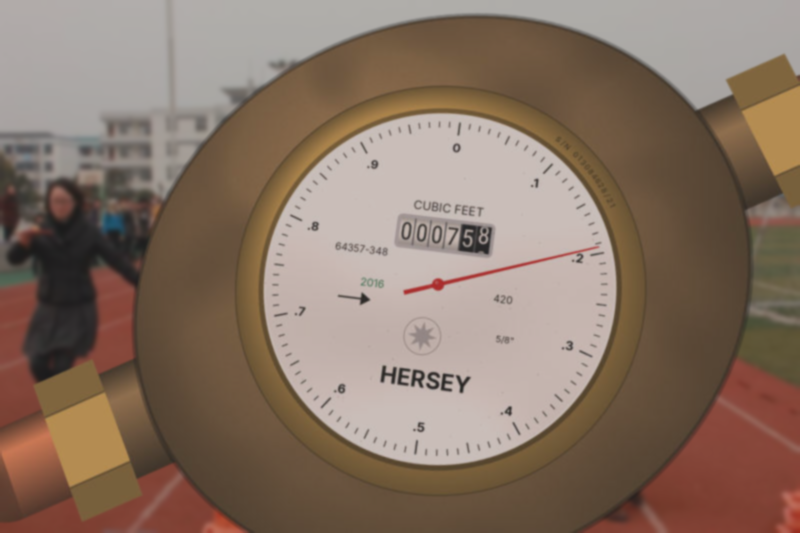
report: 758.19ft³
